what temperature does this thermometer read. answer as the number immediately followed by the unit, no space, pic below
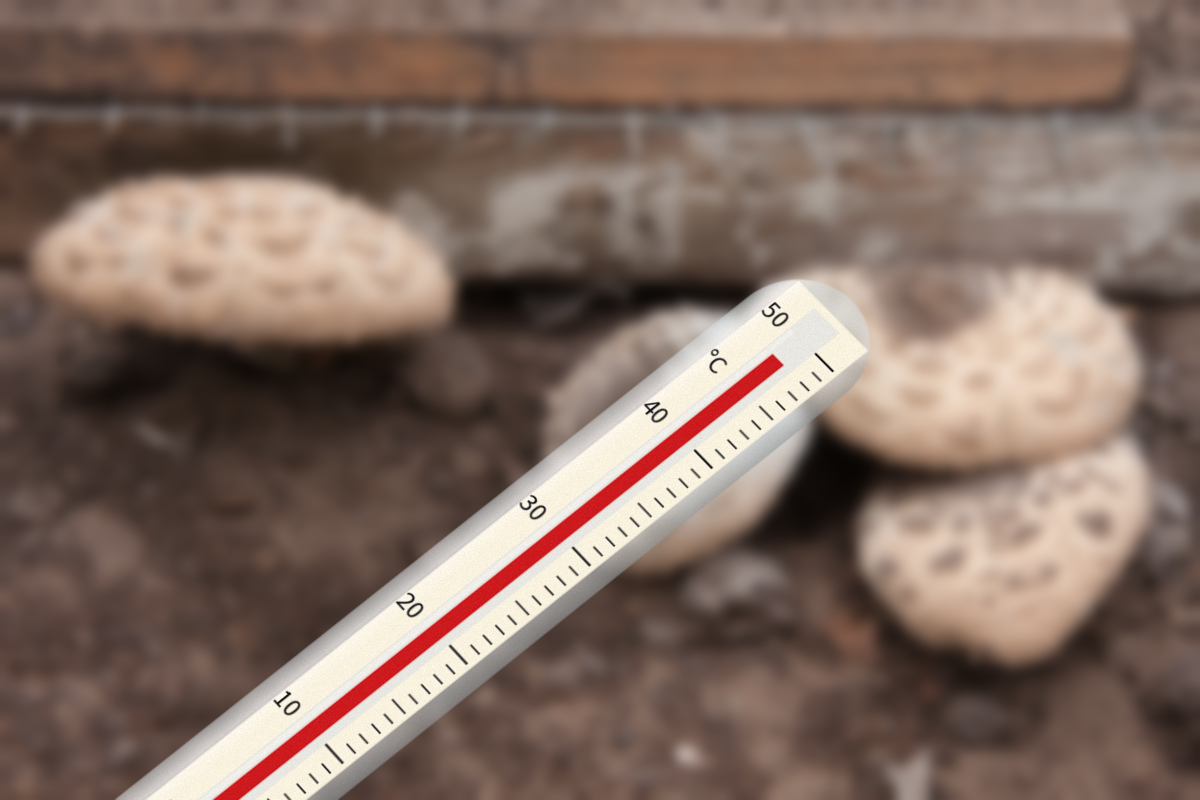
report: 48°C
